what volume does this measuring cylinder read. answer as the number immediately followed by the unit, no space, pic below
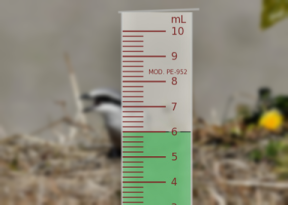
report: 6mL
